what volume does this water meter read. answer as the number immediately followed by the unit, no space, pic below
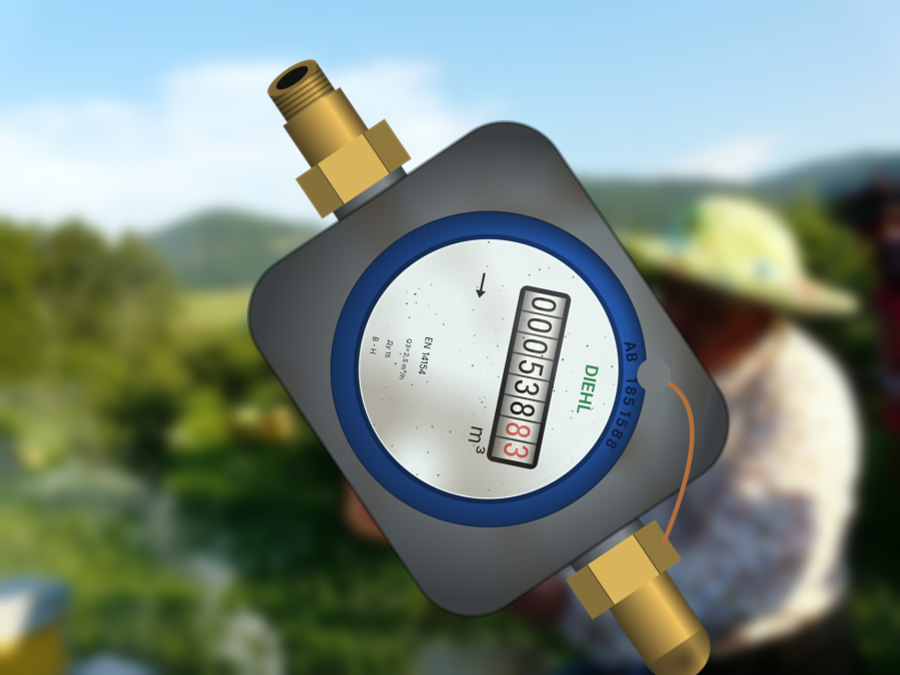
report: 538.83m³
